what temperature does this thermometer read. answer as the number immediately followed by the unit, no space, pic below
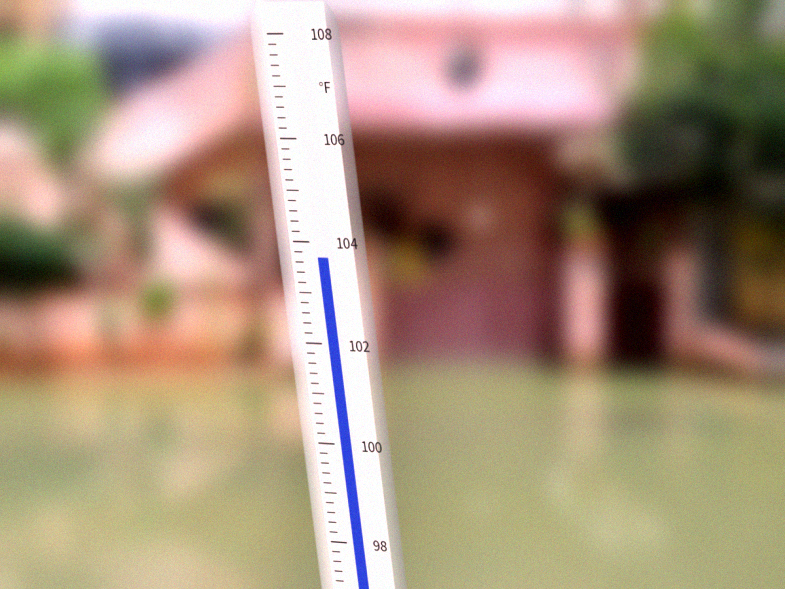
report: 103.7°F
